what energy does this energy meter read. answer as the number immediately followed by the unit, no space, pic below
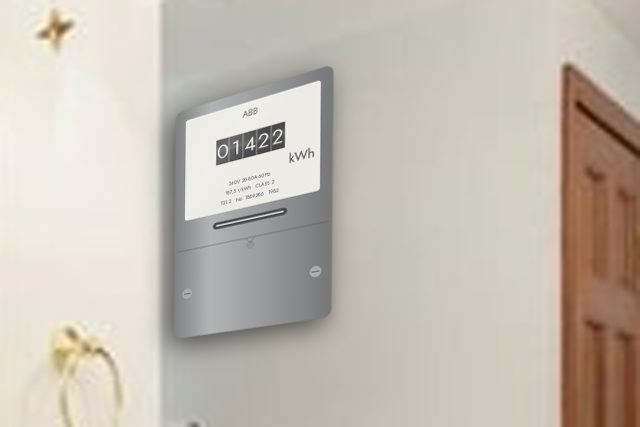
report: 1422kWh
